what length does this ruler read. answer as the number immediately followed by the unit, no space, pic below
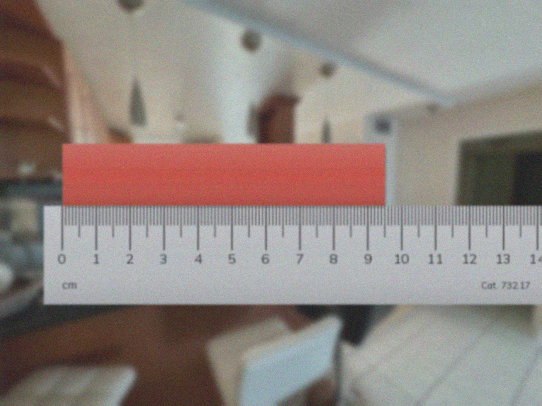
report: 9.5cm
